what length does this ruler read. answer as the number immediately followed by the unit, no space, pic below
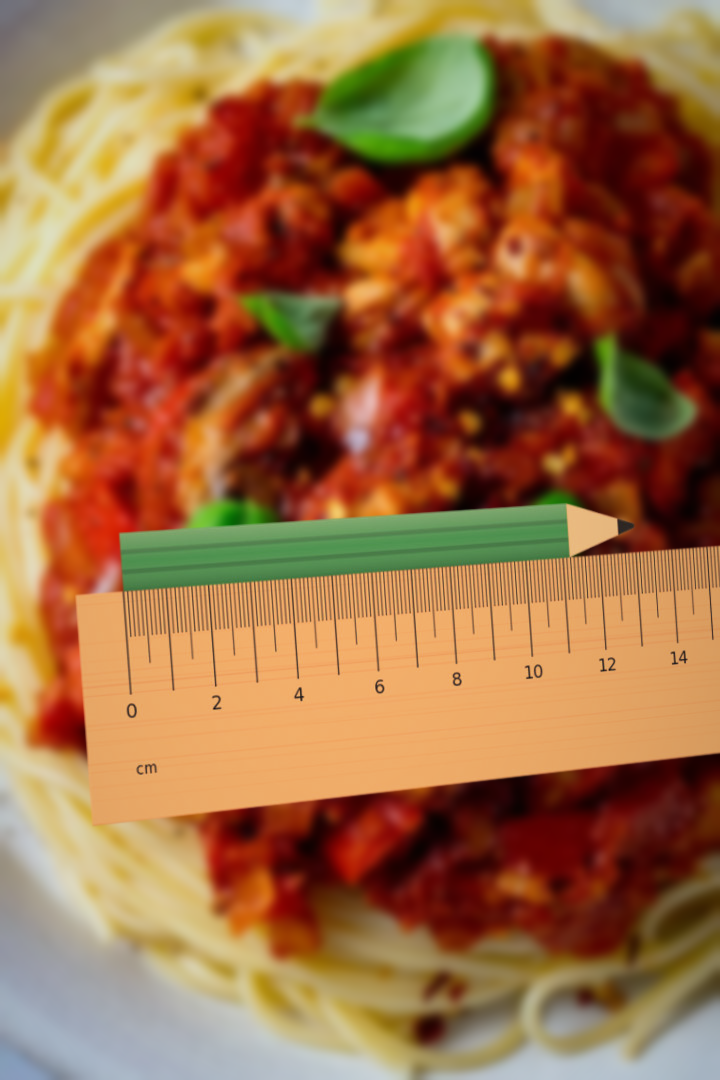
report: 13cm
